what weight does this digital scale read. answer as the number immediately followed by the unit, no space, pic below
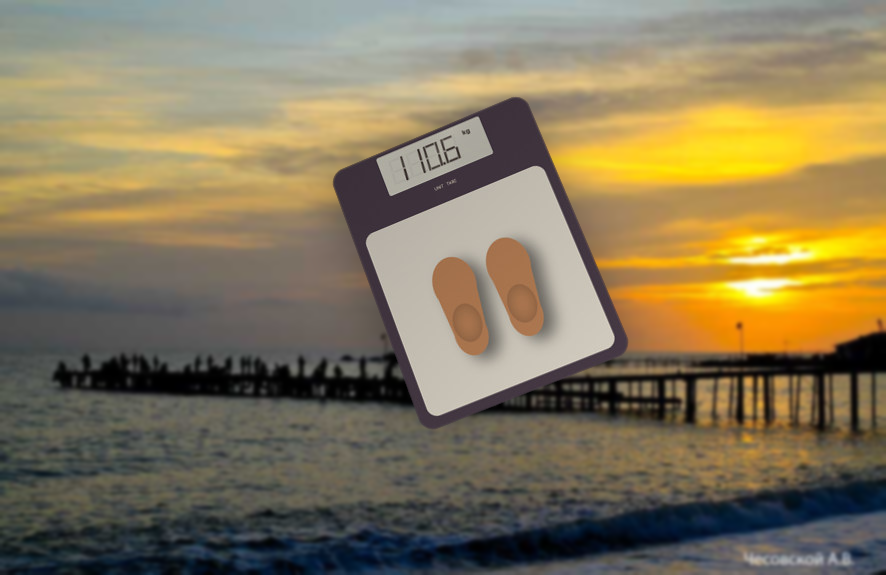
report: 110.6kg
